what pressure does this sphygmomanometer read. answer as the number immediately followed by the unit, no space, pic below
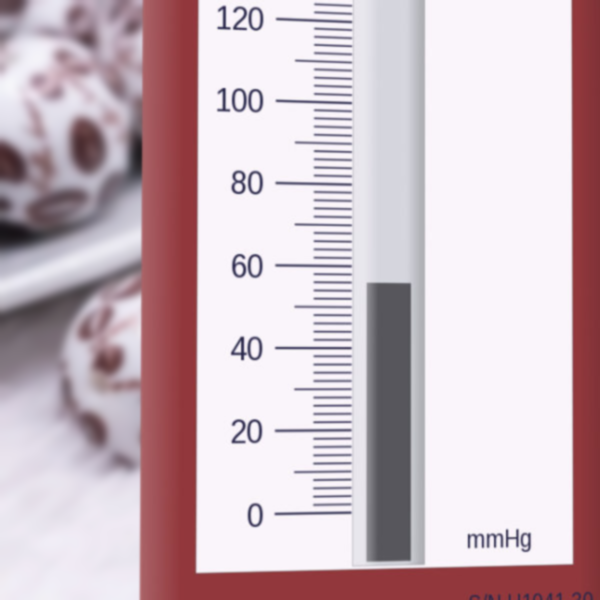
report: 56mmHg
